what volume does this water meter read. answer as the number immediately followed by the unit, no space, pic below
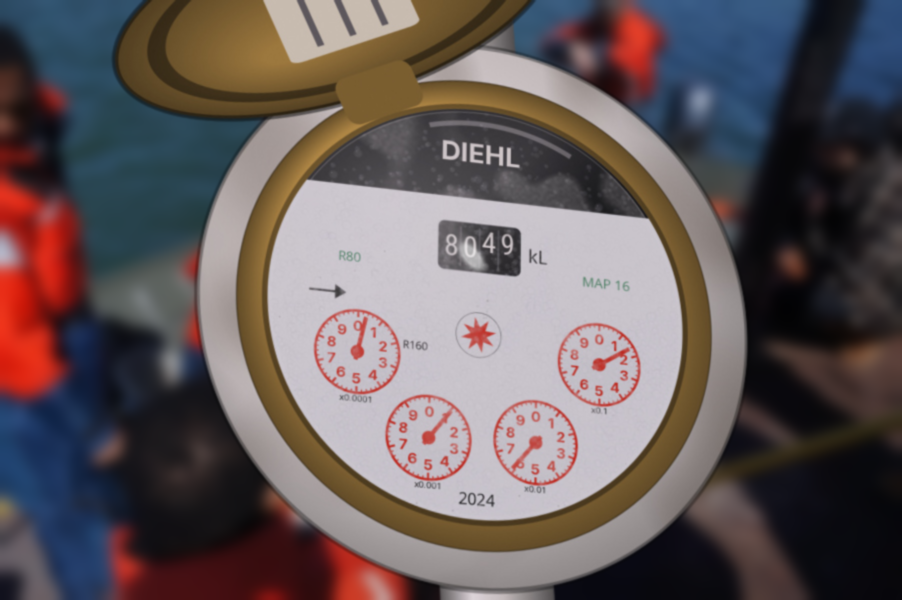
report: 8049.1610kL
